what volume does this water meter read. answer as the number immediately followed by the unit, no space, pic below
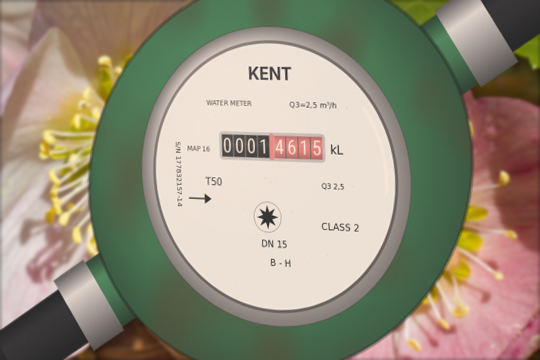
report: 1.4615kL
